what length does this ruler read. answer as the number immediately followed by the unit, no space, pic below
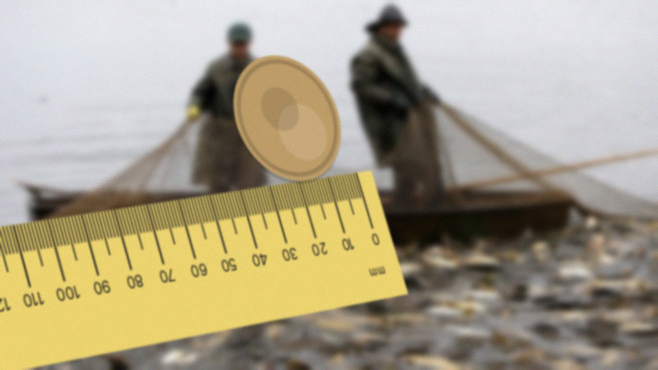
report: 35mm
